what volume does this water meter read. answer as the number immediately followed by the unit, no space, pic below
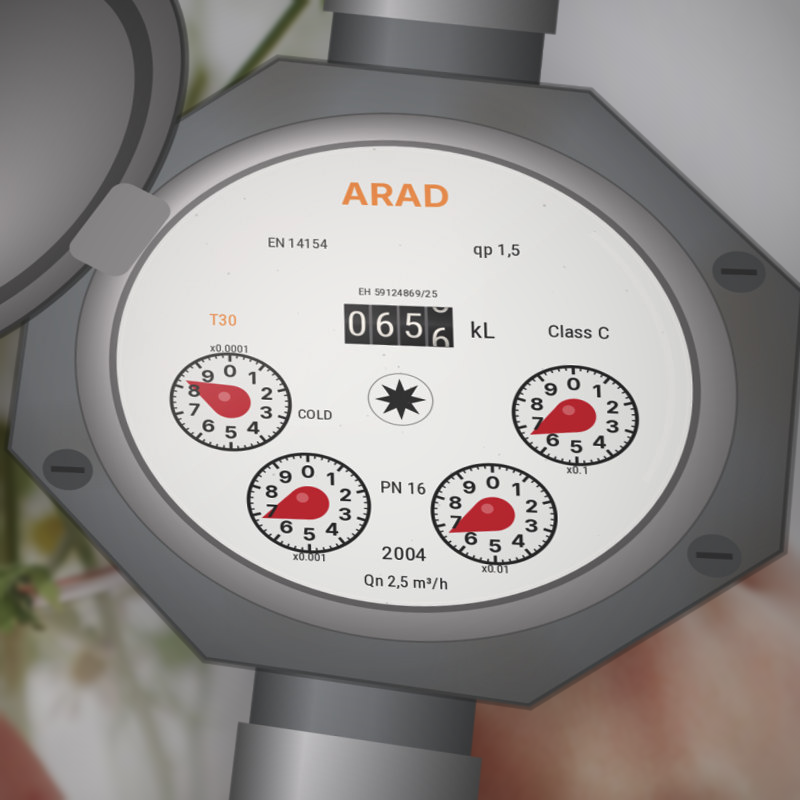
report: 655.6668kL
